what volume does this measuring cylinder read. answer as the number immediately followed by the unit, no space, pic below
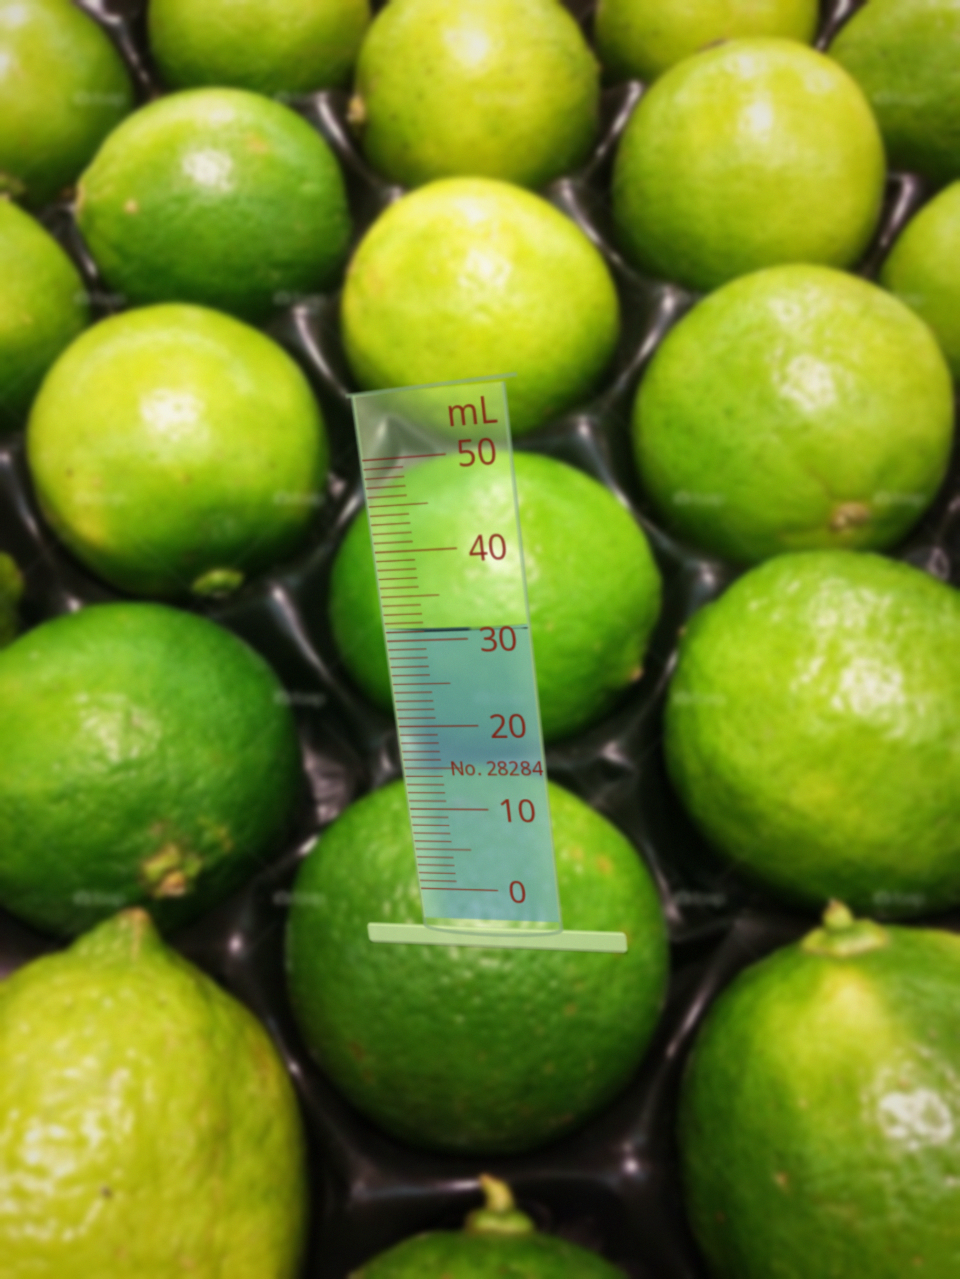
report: 31mL
